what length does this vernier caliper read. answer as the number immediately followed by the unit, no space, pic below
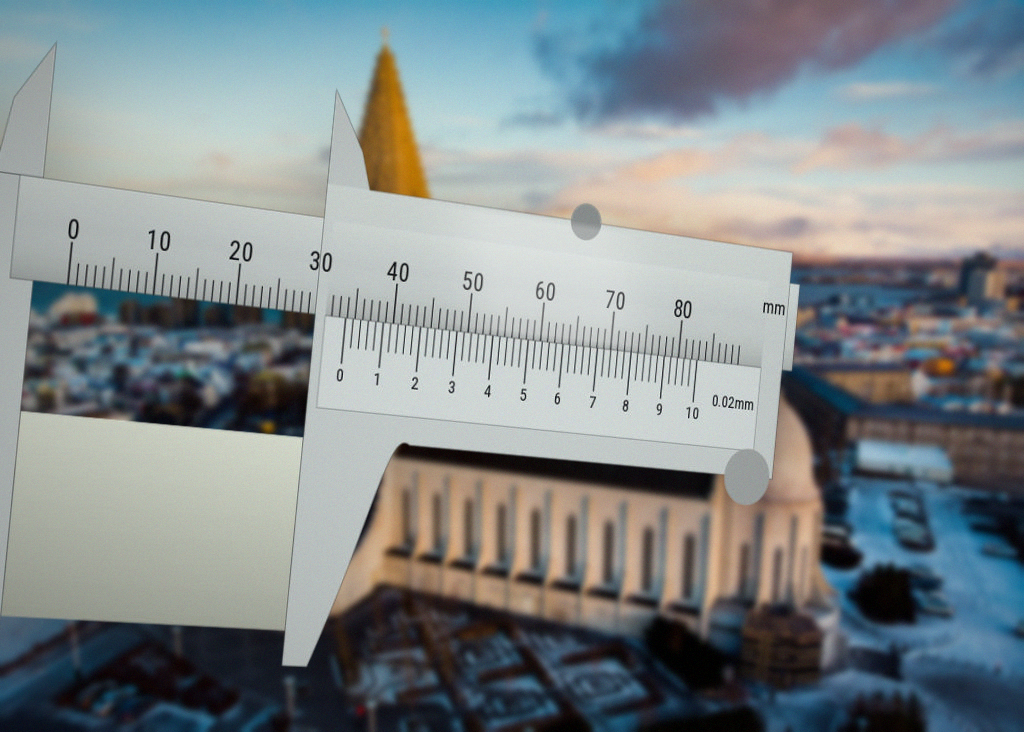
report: 33.8mm
